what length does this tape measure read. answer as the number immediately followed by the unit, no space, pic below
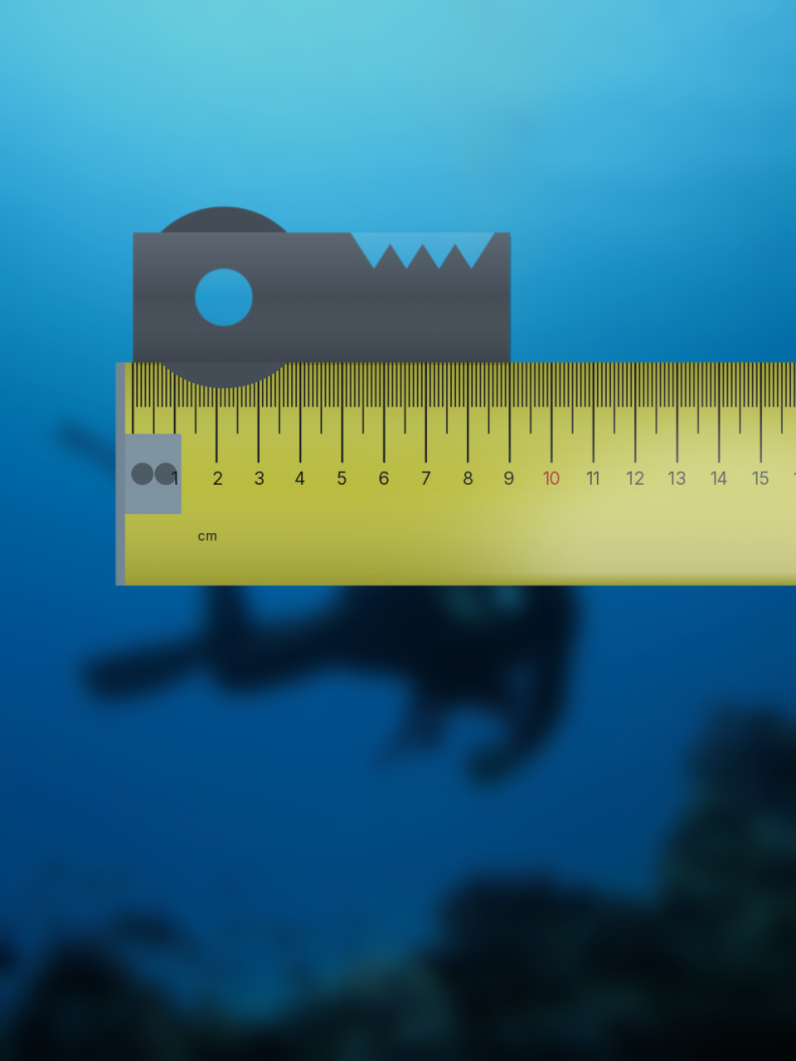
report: 9cm
